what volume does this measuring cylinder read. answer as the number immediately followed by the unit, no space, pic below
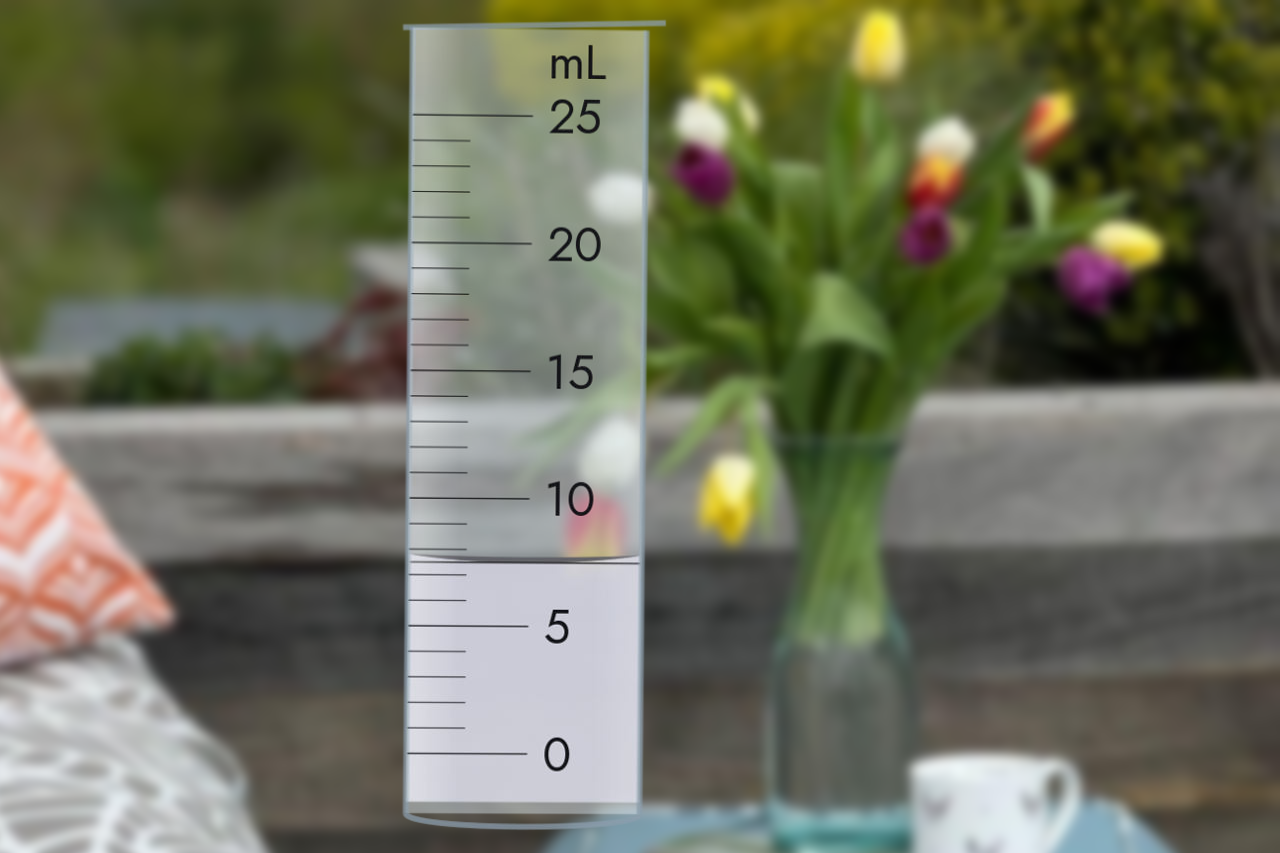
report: 7.5mL
